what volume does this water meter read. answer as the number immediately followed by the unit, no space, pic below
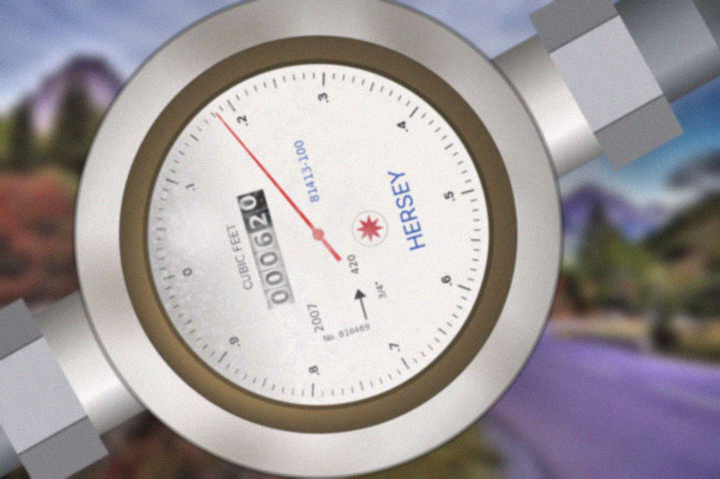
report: 620.18ft³
